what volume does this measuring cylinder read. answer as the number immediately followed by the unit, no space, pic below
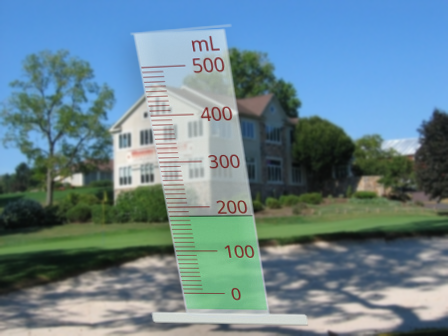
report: 180mL
